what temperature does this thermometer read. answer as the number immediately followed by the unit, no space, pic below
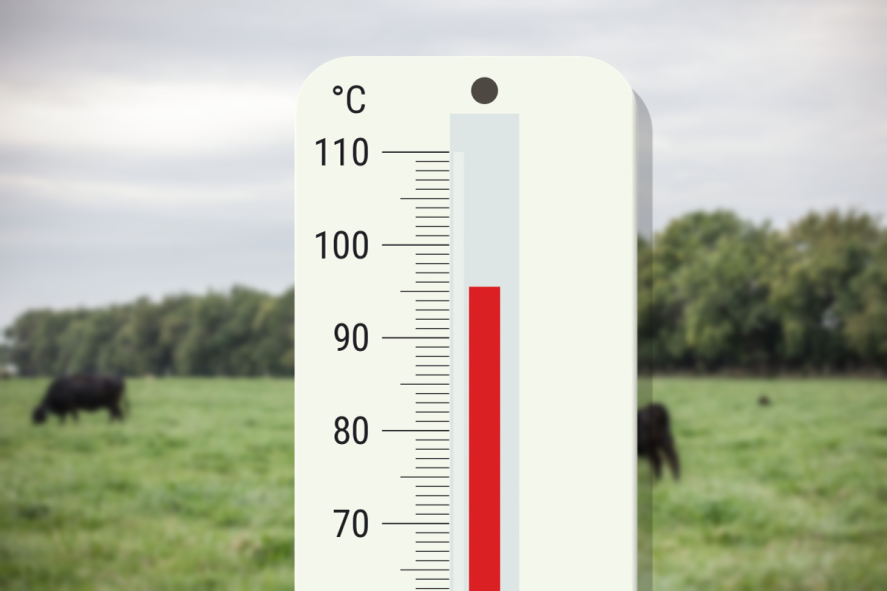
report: 95.5°C
